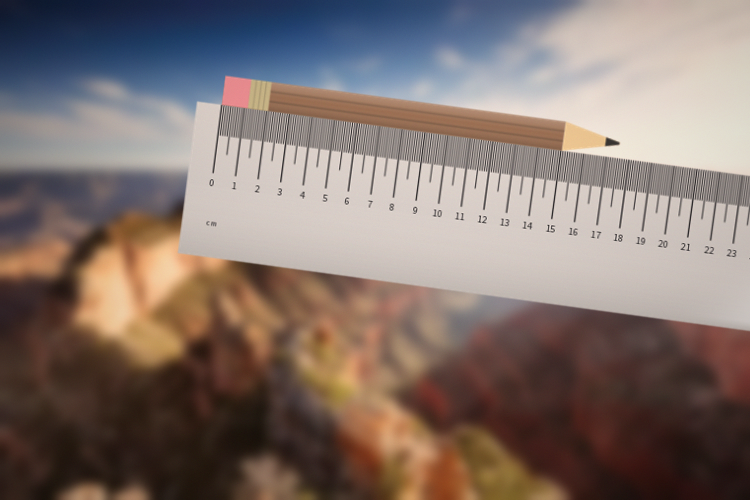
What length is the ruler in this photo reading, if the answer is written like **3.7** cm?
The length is **17.5** cm
